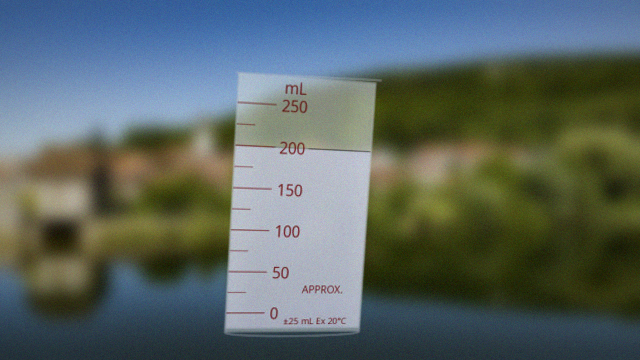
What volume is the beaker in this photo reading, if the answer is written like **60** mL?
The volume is **200** mL
